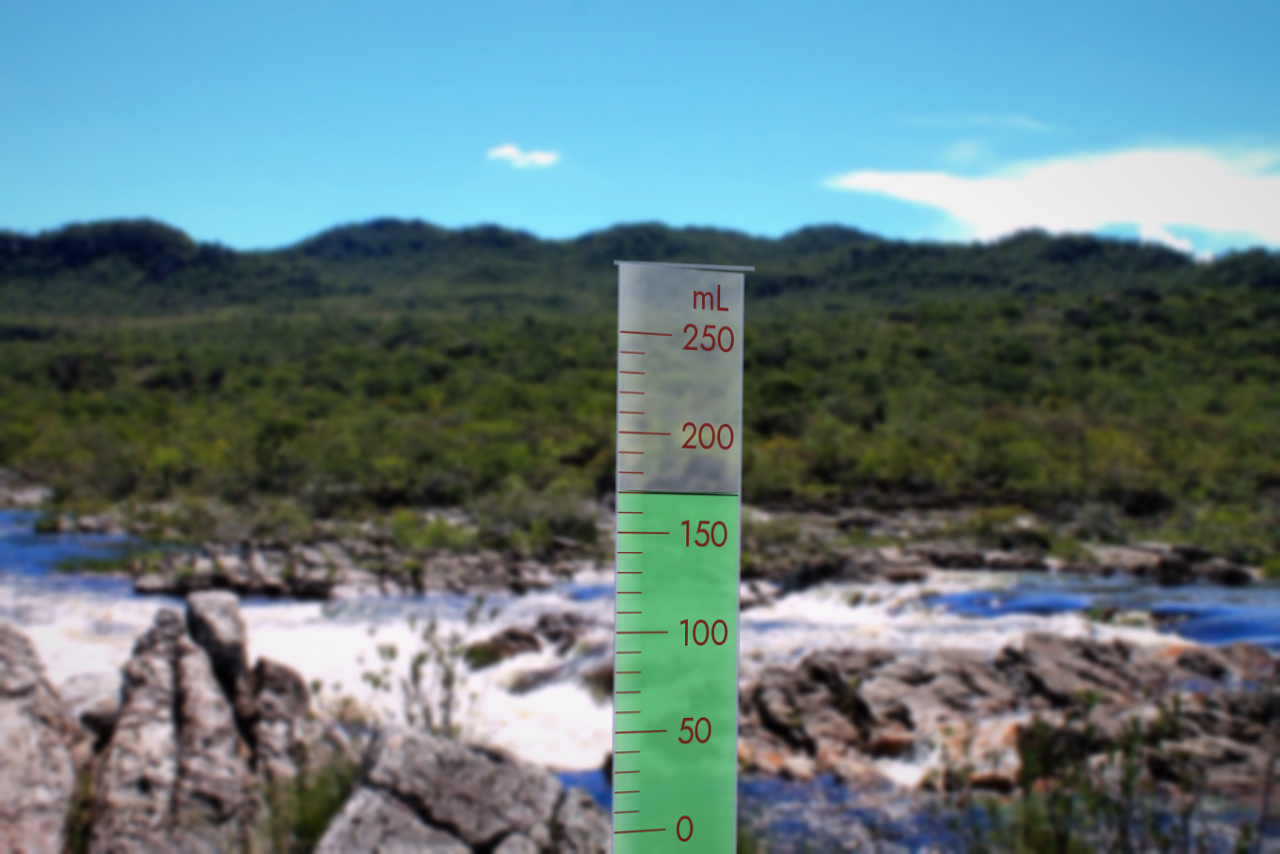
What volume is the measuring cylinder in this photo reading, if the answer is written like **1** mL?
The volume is **170** mL
